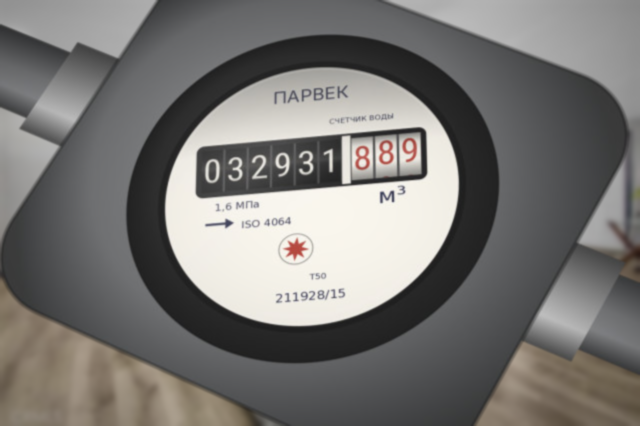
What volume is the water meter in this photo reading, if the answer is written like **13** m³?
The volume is **32931.889** m³
